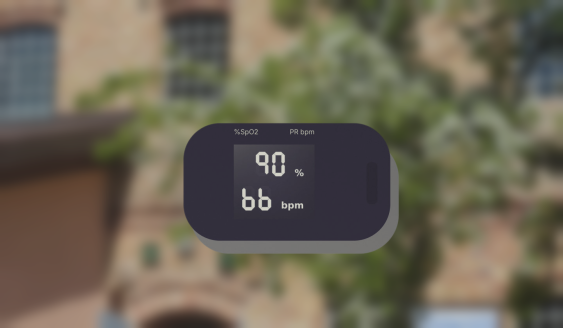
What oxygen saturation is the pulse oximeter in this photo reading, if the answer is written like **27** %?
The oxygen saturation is **90** %
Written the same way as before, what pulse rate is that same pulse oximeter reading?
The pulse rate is **66** bpm
